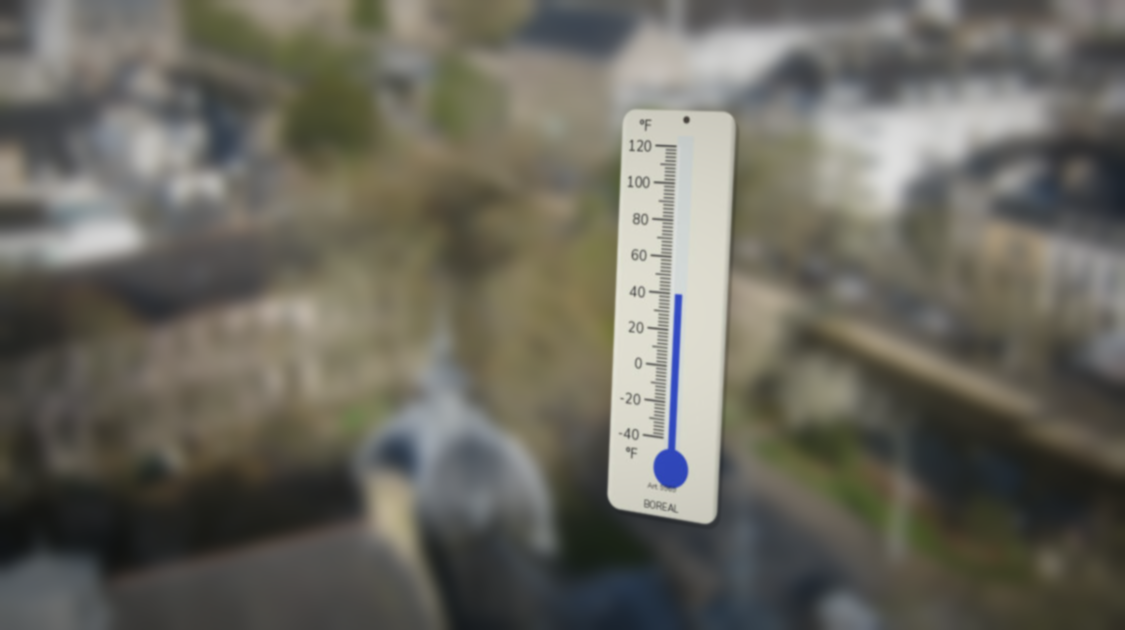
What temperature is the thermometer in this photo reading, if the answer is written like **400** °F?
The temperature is **40** °F
